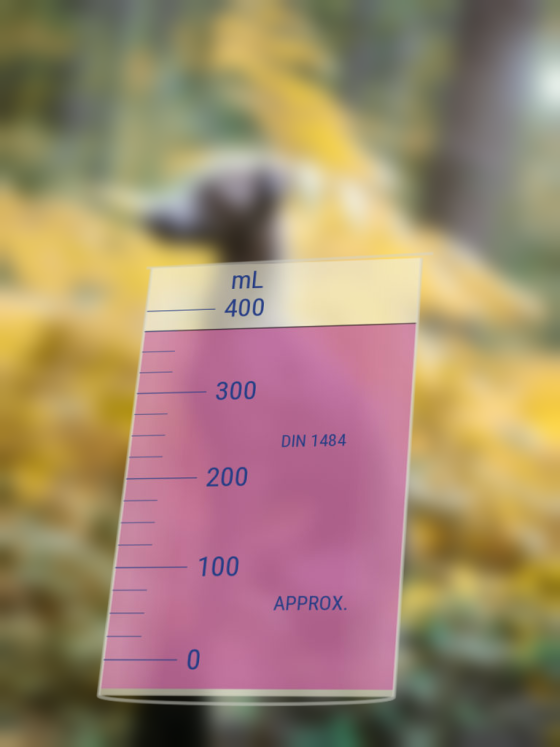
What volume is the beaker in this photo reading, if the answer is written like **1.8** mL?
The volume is **375** mL
